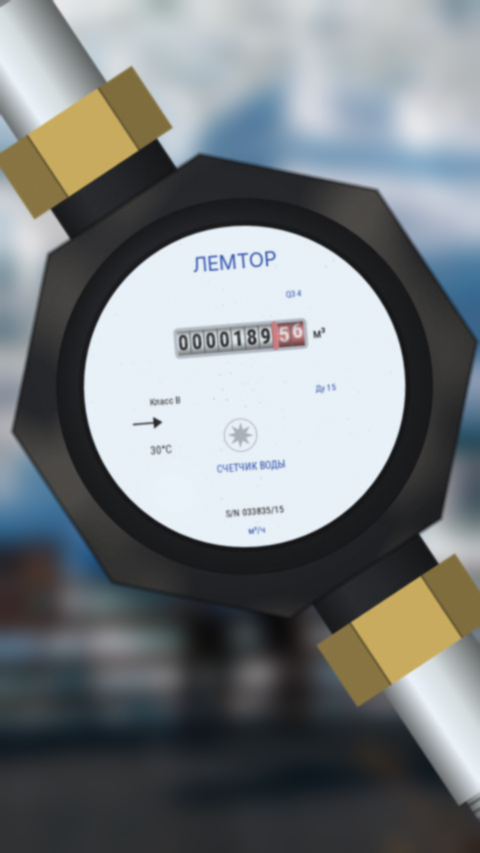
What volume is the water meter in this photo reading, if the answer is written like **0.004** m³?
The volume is **189.56** m³
